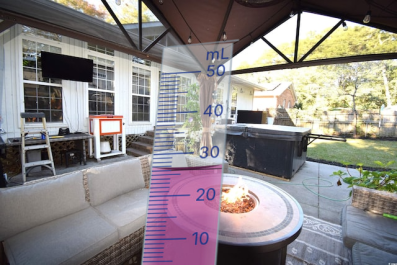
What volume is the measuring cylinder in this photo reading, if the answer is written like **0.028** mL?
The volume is **26** mL
